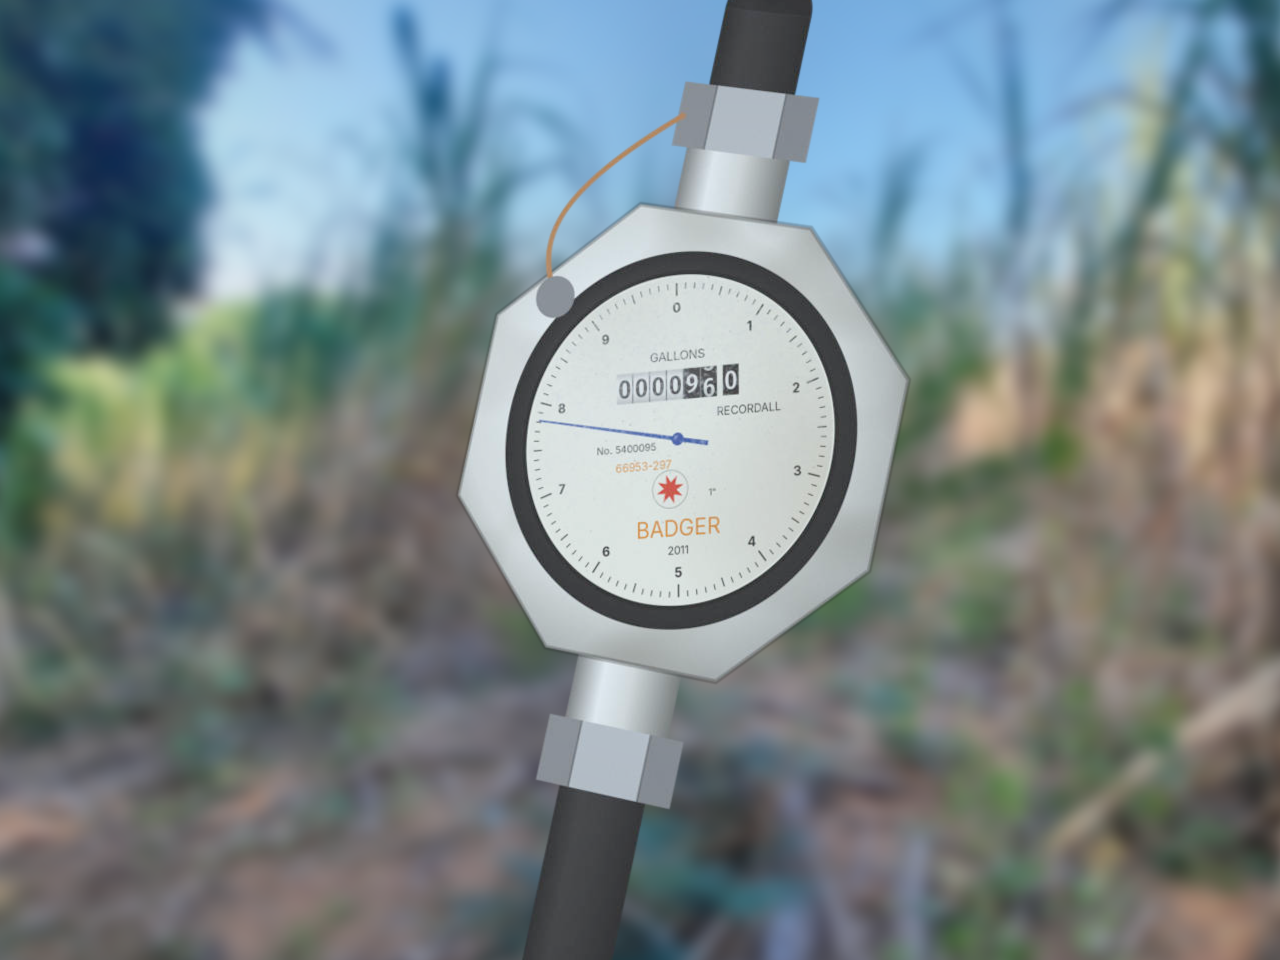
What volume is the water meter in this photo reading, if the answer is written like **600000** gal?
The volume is **957.8** gal
